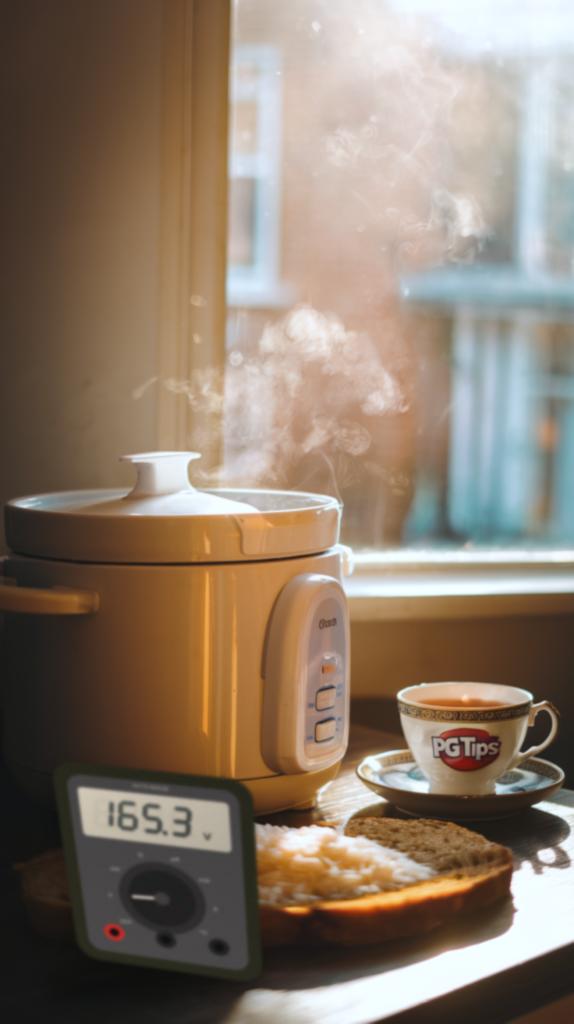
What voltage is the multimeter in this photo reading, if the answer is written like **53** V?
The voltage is **165.3** V
